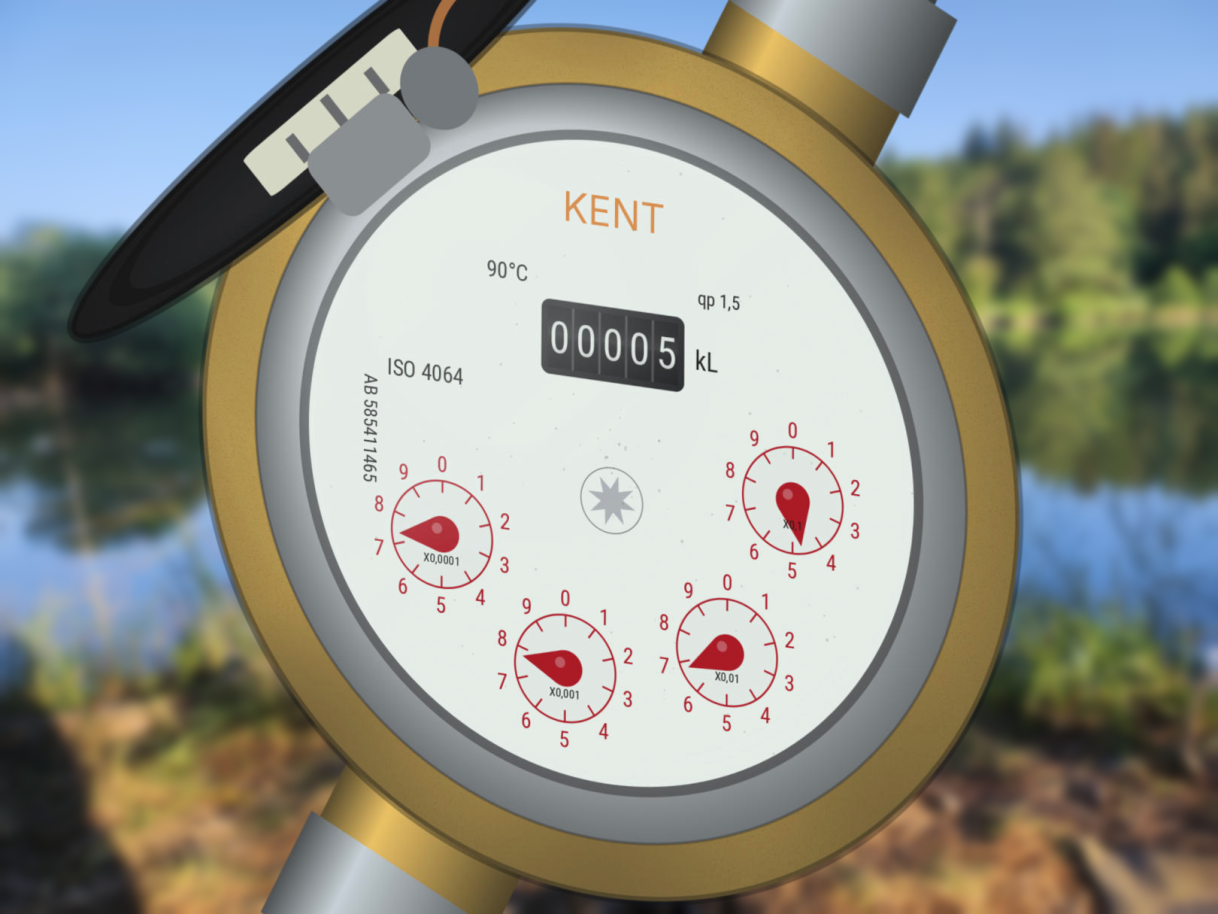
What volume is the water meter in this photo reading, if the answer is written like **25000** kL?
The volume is **5.4677** kL
